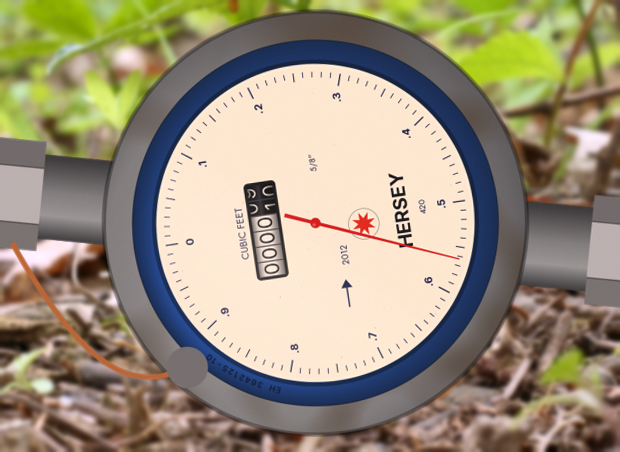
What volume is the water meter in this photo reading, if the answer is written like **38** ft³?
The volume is **9.56** ft³
